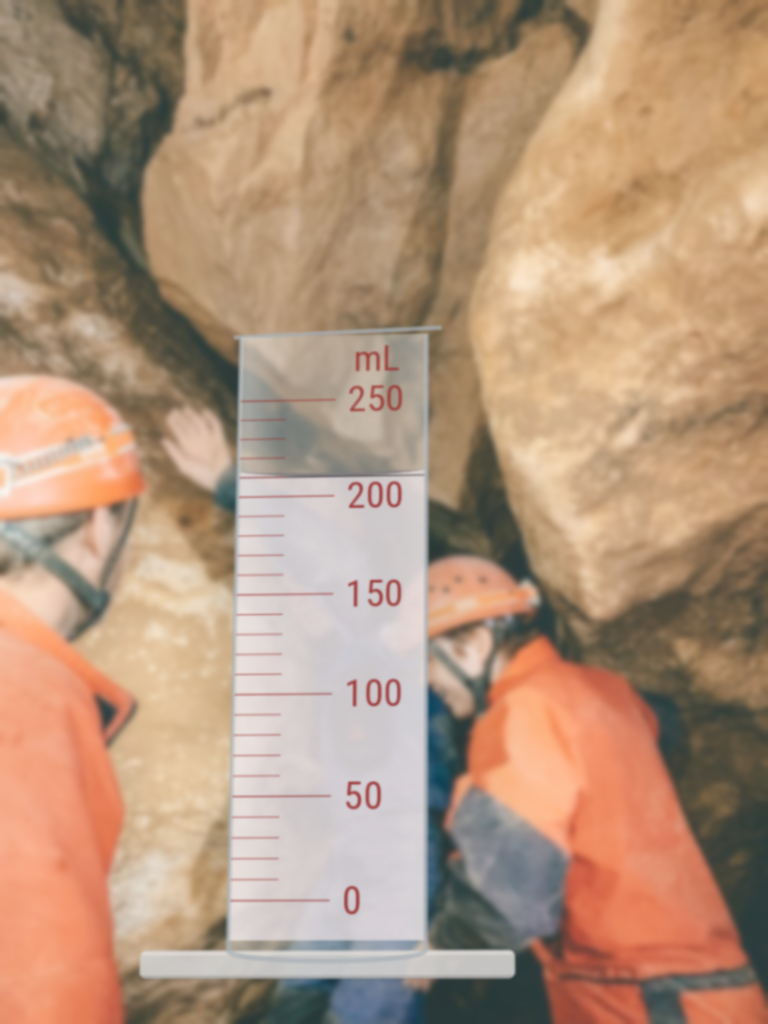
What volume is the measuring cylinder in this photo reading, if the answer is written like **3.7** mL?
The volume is **210** mL
